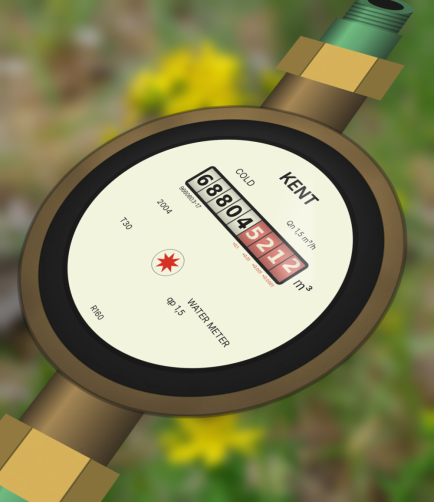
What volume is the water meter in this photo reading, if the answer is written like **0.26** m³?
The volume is **68804.5212** m³
